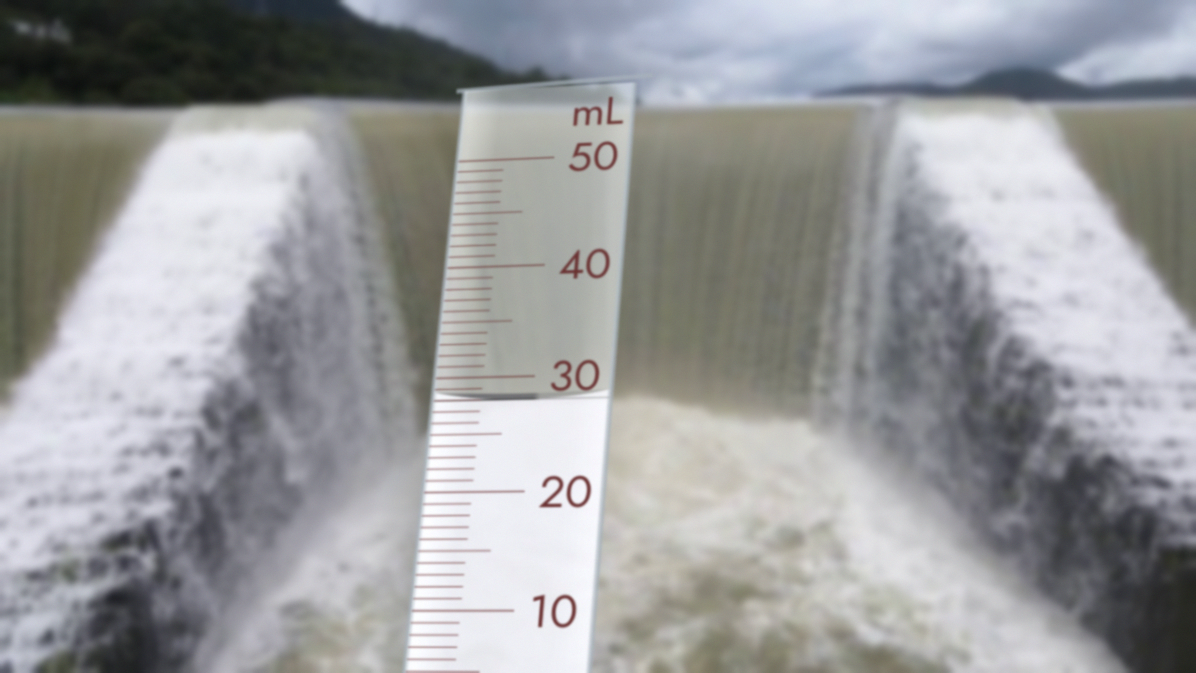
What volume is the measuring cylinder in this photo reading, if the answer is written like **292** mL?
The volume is **28** mL
